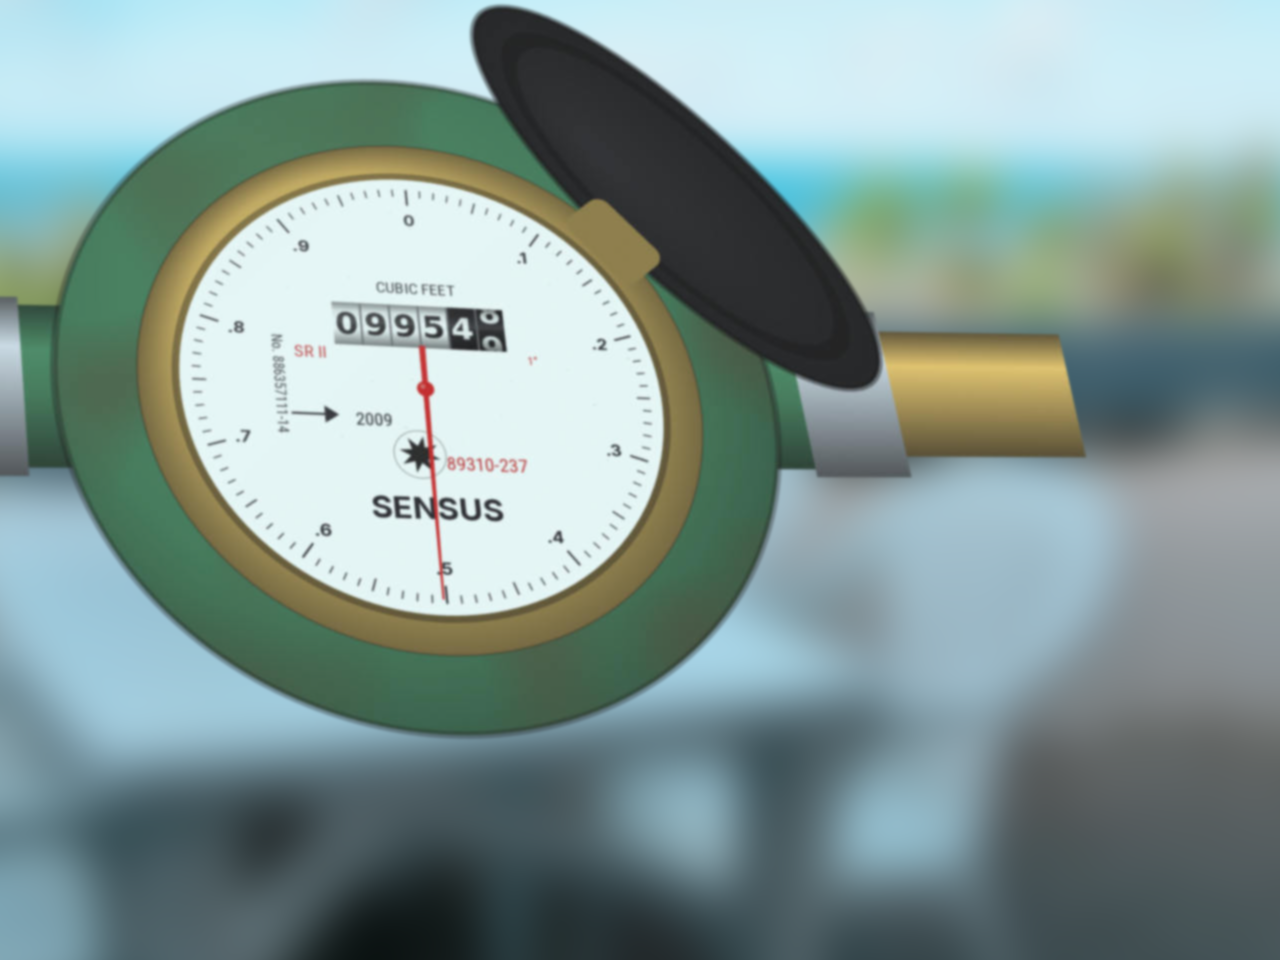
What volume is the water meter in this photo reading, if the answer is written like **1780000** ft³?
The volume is **99548.50** ft³
